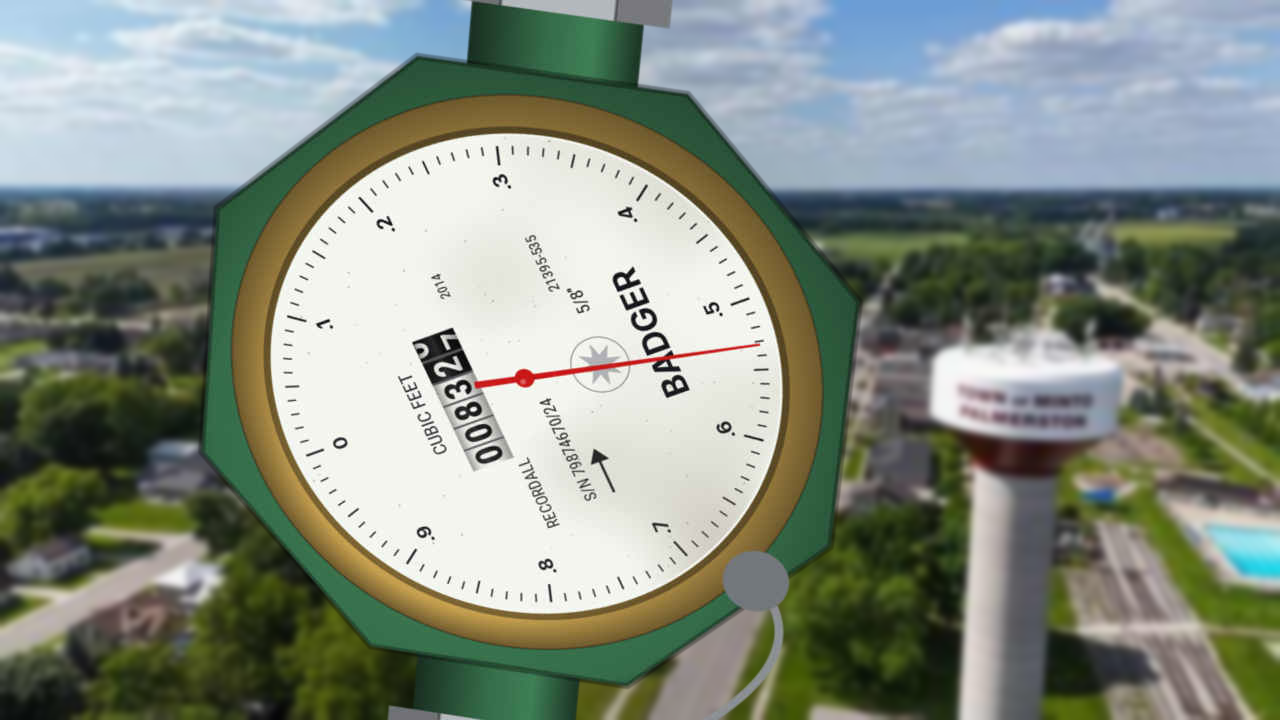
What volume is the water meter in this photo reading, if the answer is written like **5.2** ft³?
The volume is **8326.53** ft³
